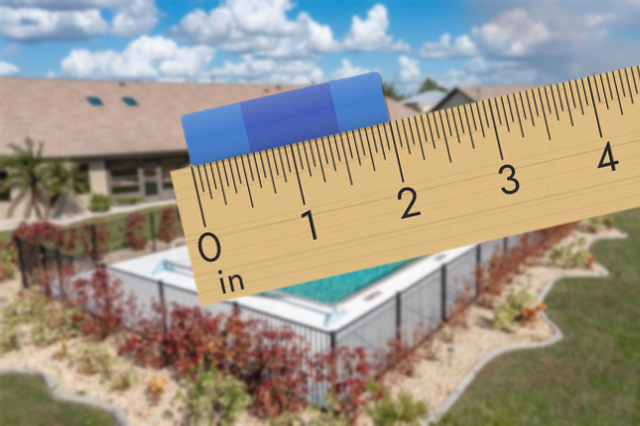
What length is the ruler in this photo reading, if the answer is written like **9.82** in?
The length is **2** in
